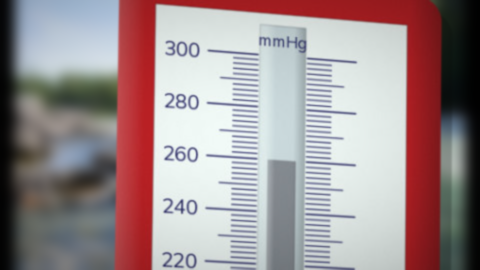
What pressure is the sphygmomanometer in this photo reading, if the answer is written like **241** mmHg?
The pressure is **260** mmHg
